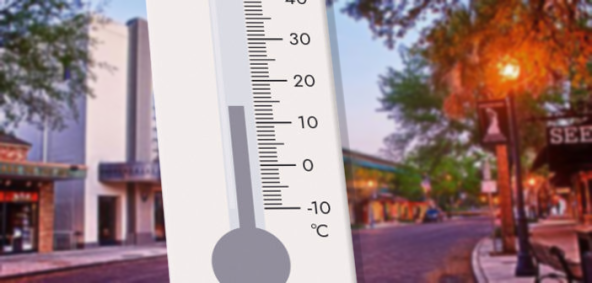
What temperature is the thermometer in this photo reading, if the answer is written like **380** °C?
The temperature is **14** °C
